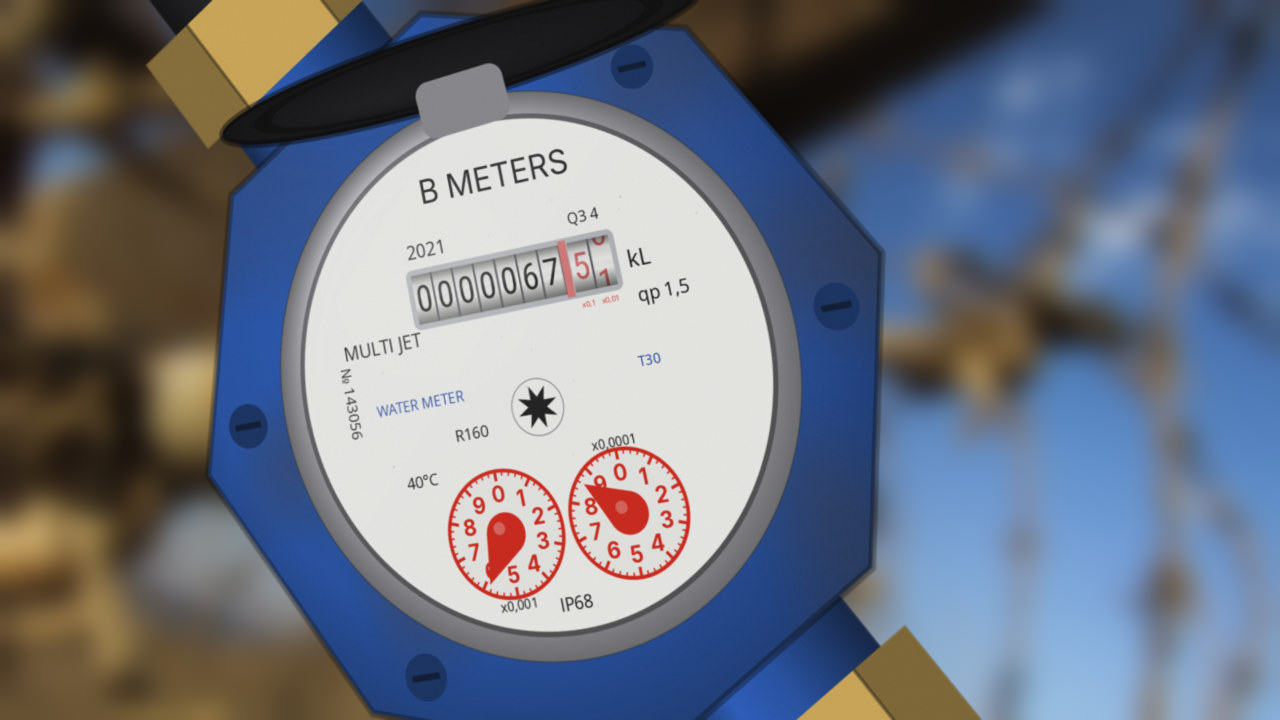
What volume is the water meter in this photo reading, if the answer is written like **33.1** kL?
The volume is **67.5058** kL
